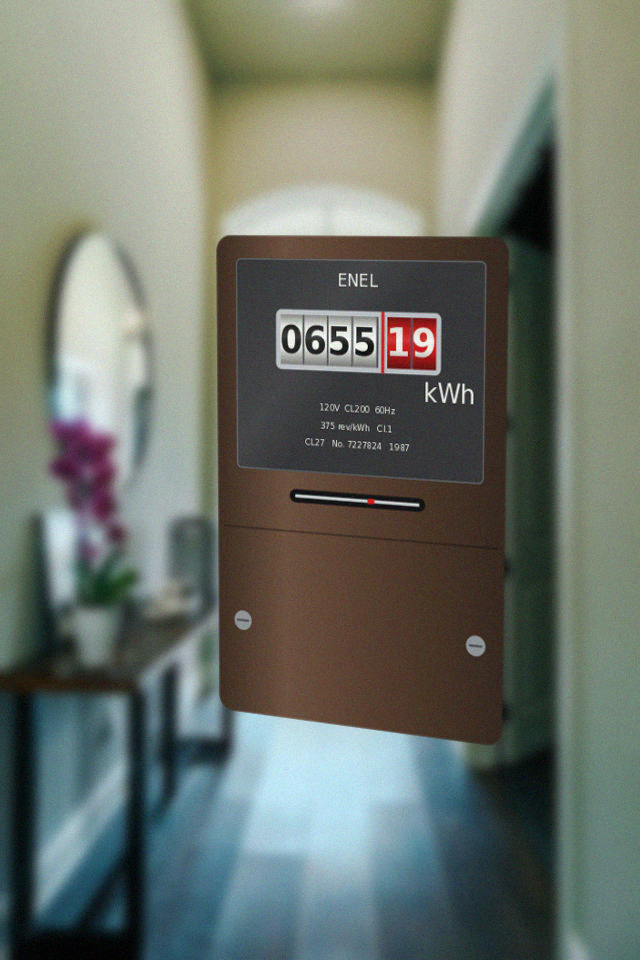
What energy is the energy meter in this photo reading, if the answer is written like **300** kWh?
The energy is **655.19** kWh
